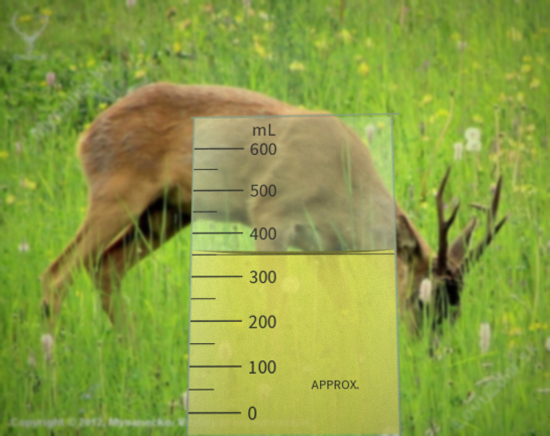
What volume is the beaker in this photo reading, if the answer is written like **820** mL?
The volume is **350** mL
